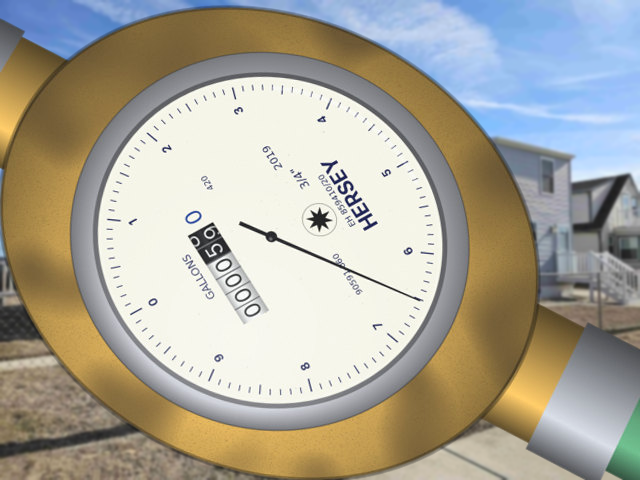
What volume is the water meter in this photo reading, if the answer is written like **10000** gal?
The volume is **586.5** gal
